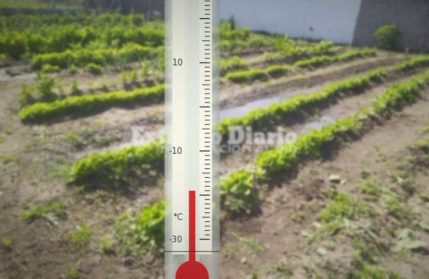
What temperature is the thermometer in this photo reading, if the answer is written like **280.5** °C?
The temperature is **-19** °C
